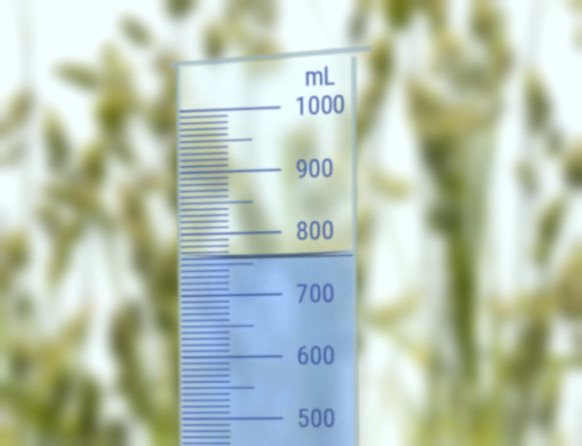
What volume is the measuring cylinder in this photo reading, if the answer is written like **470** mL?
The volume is **760** mL
